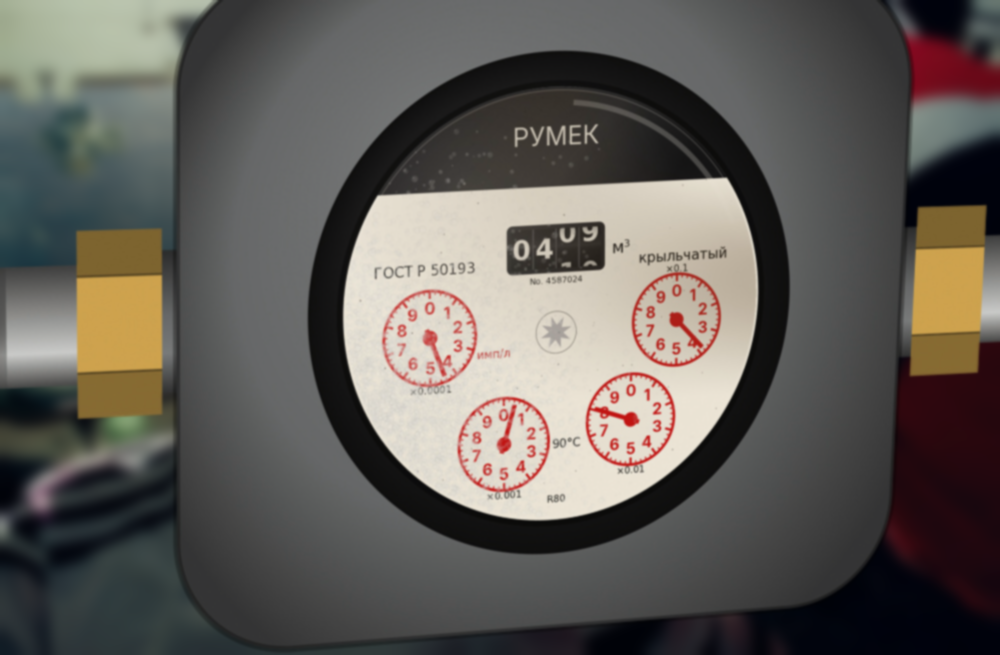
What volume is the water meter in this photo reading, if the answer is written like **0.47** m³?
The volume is **409.3804** m³
